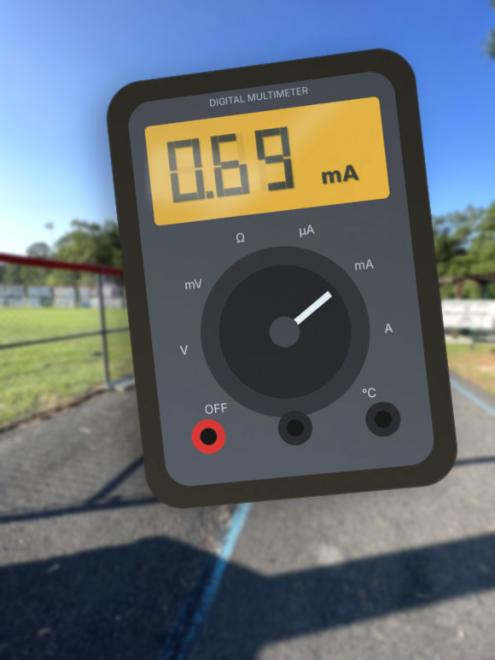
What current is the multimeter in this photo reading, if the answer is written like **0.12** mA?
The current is **0.69** mA
